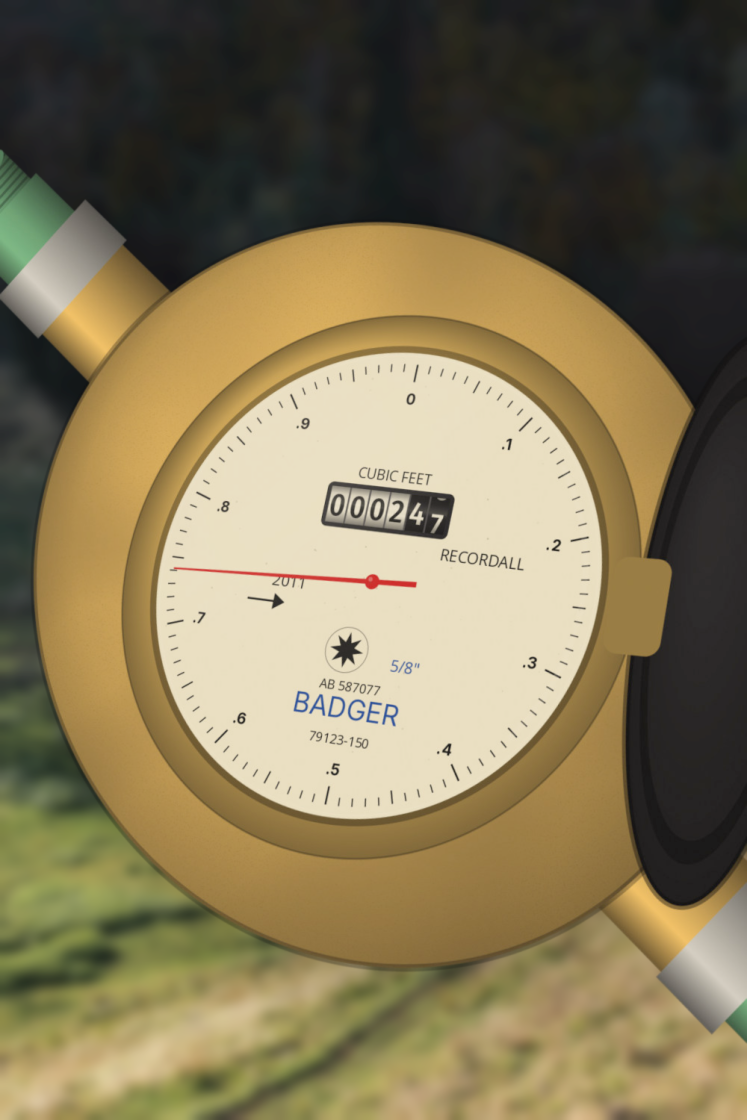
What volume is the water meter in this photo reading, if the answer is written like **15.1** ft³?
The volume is **246.74** ft³
